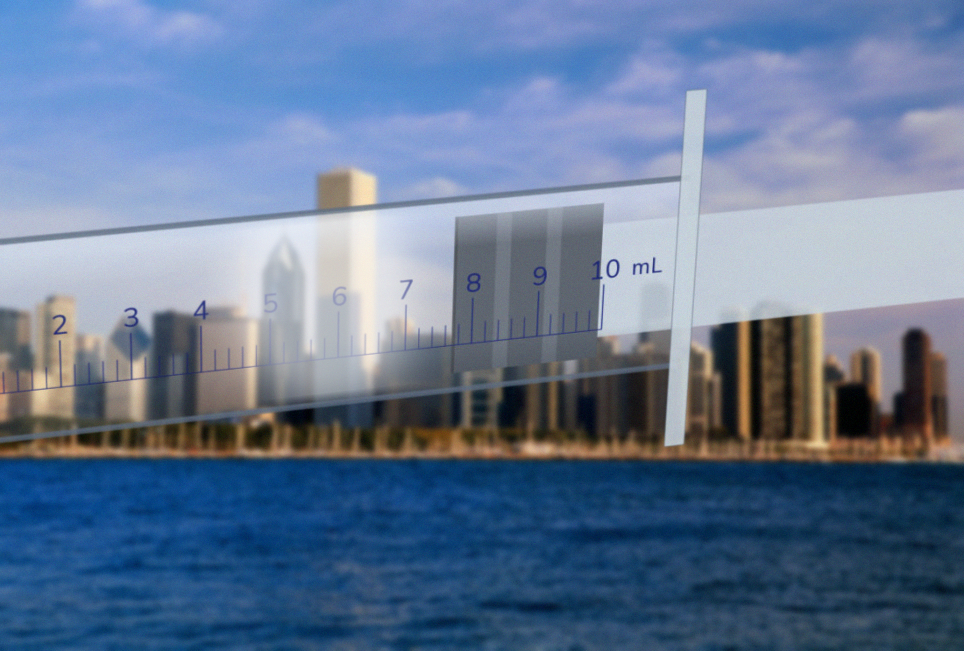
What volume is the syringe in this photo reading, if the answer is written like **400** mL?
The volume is **7.7** mL
